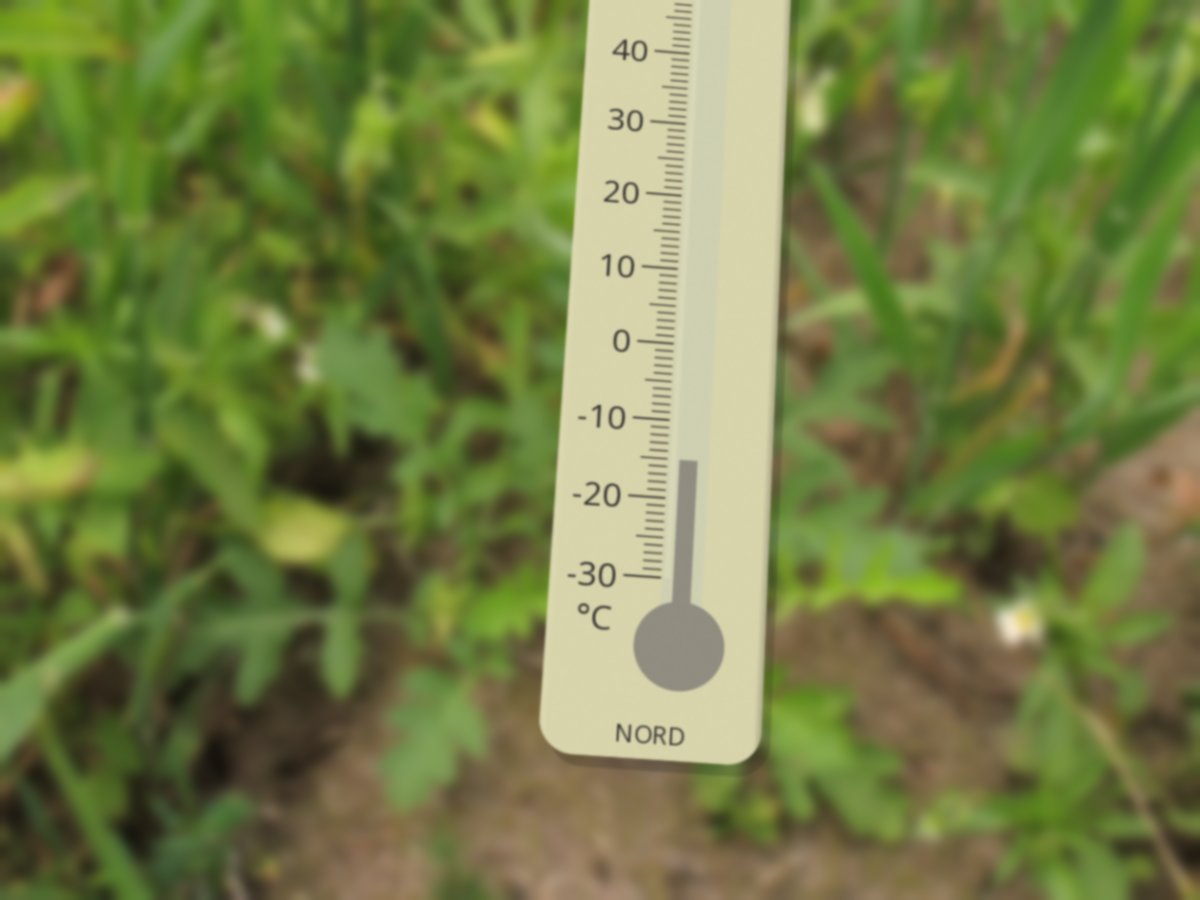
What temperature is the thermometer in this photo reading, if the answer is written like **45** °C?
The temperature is **-15** °C
